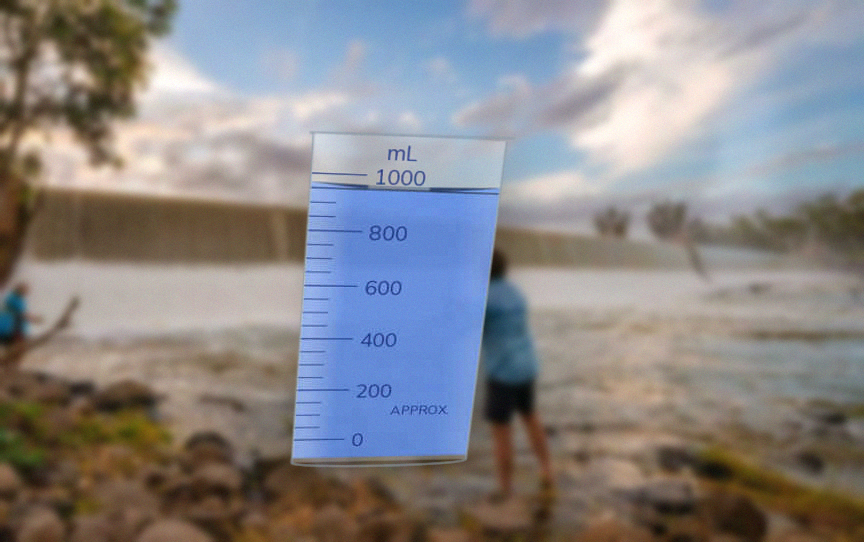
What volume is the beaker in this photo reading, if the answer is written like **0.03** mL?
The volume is **950** mL
